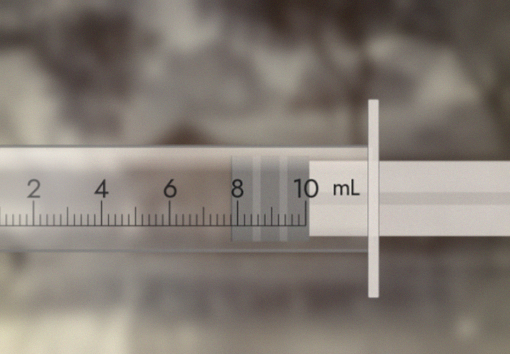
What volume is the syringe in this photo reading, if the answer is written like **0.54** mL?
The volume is **7.8** mL
